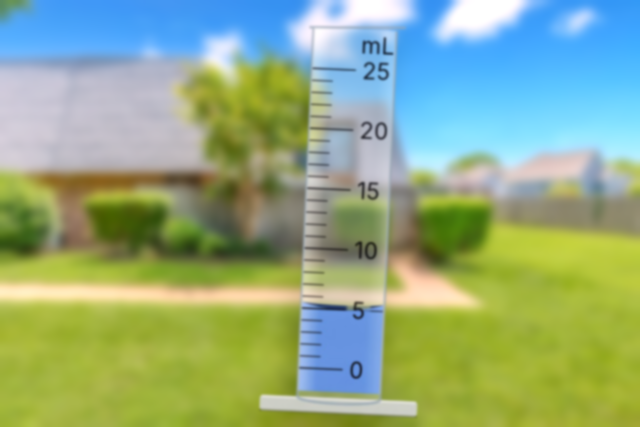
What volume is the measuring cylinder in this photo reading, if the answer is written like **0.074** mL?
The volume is **5** mL
